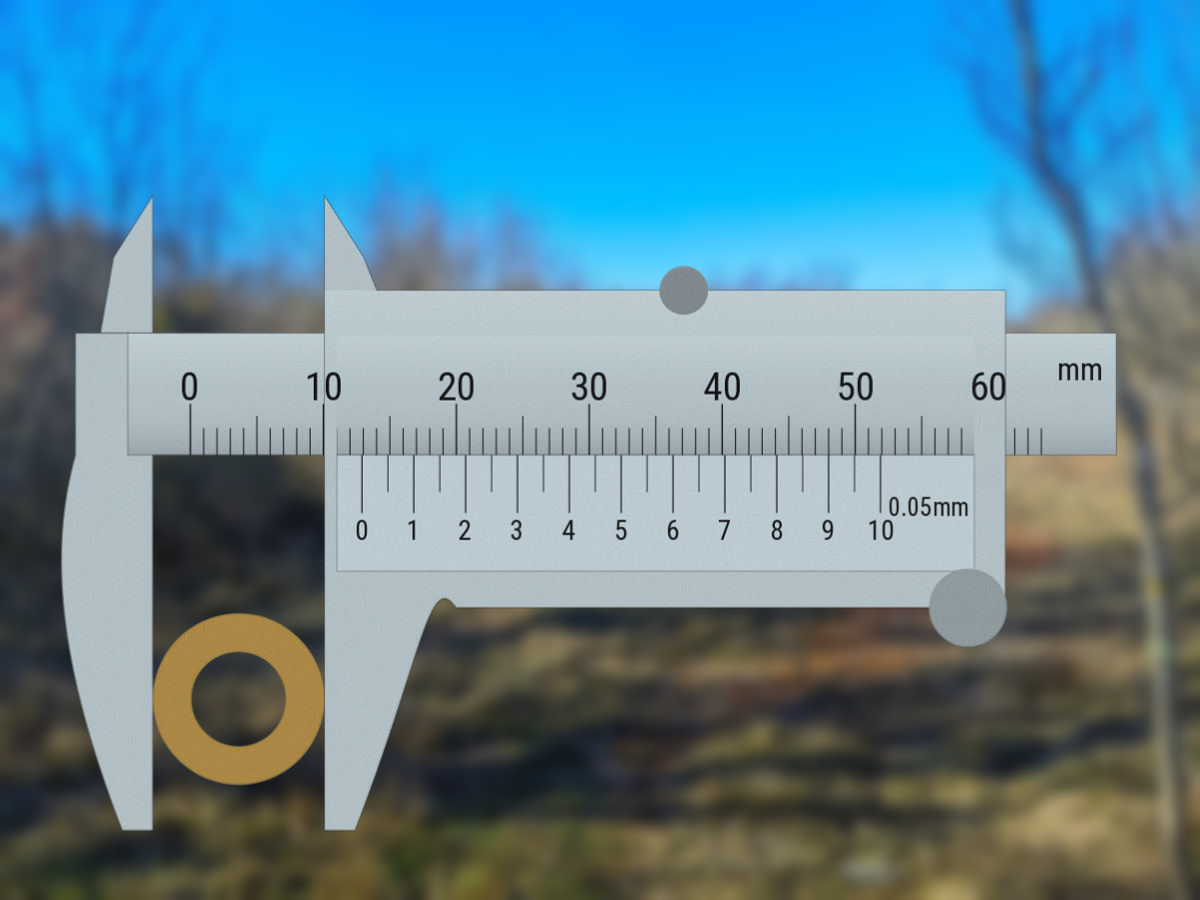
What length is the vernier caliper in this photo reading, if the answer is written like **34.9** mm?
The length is **12.9** mm
